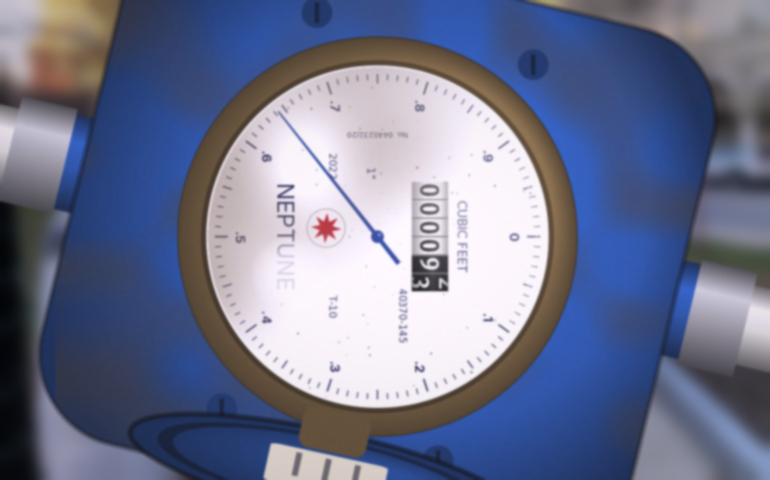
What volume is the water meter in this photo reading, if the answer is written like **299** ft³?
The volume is **92.64** ft³
